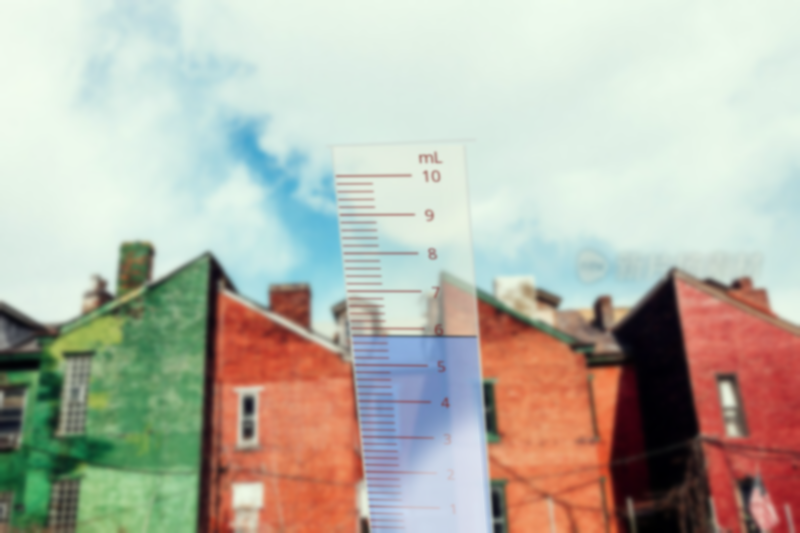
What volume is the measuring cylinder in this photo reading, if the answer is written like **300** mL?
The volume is **5.8** mL
